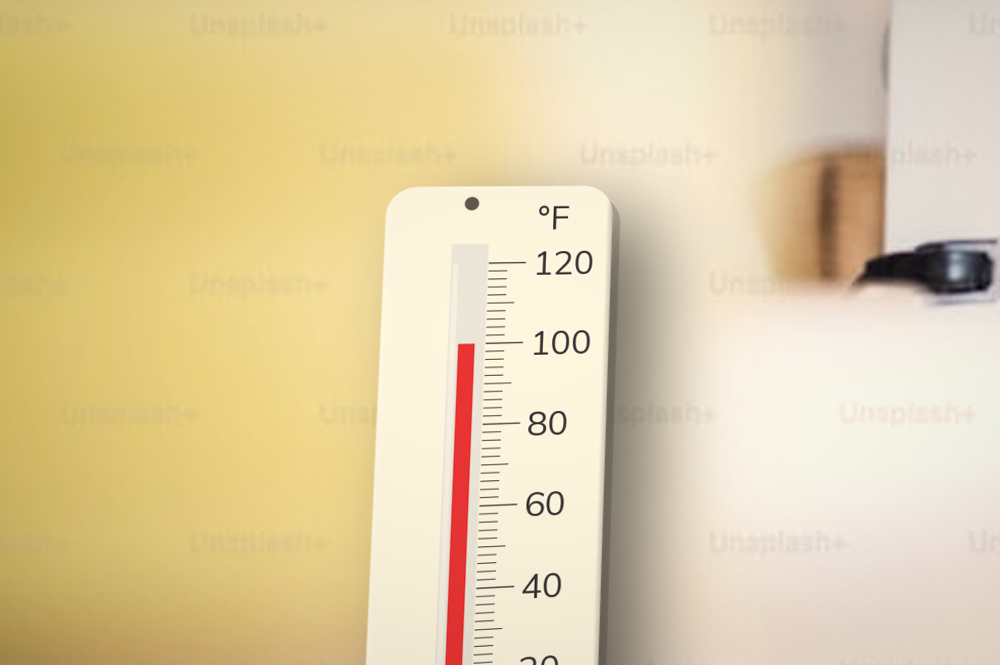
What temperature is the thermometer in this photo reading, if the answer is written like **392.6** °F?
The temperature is **100** °F
